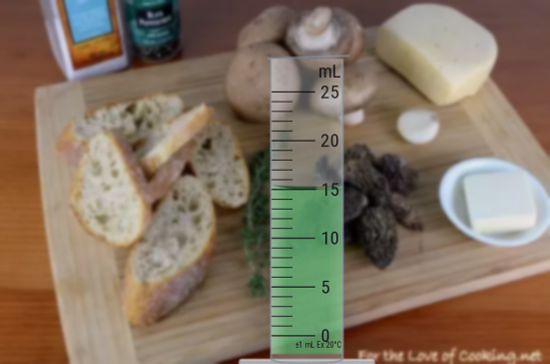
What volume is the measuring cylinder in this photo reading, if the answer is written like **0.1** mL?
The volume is **15** mL
